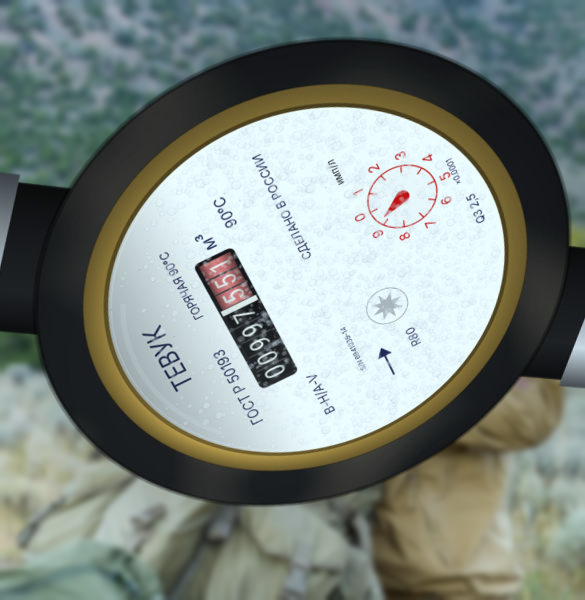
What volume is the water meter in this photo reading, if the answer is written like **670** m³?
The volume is **997.5509** m³
